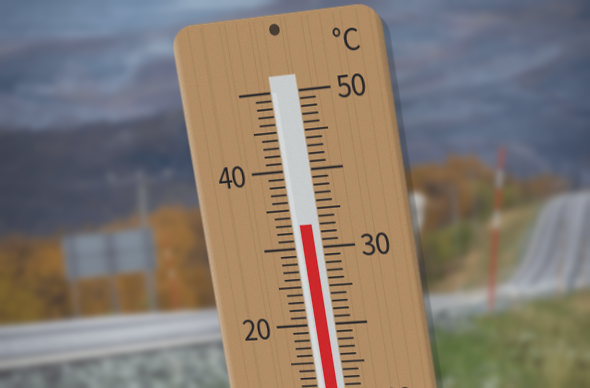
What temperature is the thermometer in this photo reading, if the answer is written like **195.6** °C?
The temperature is **33** °C
